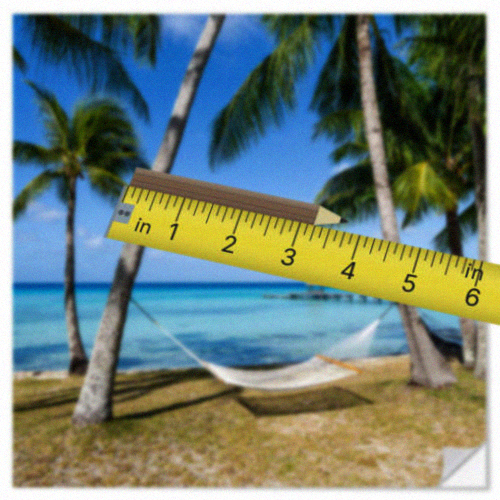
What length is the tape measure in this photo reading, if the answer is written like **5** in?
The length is **3.75** in
